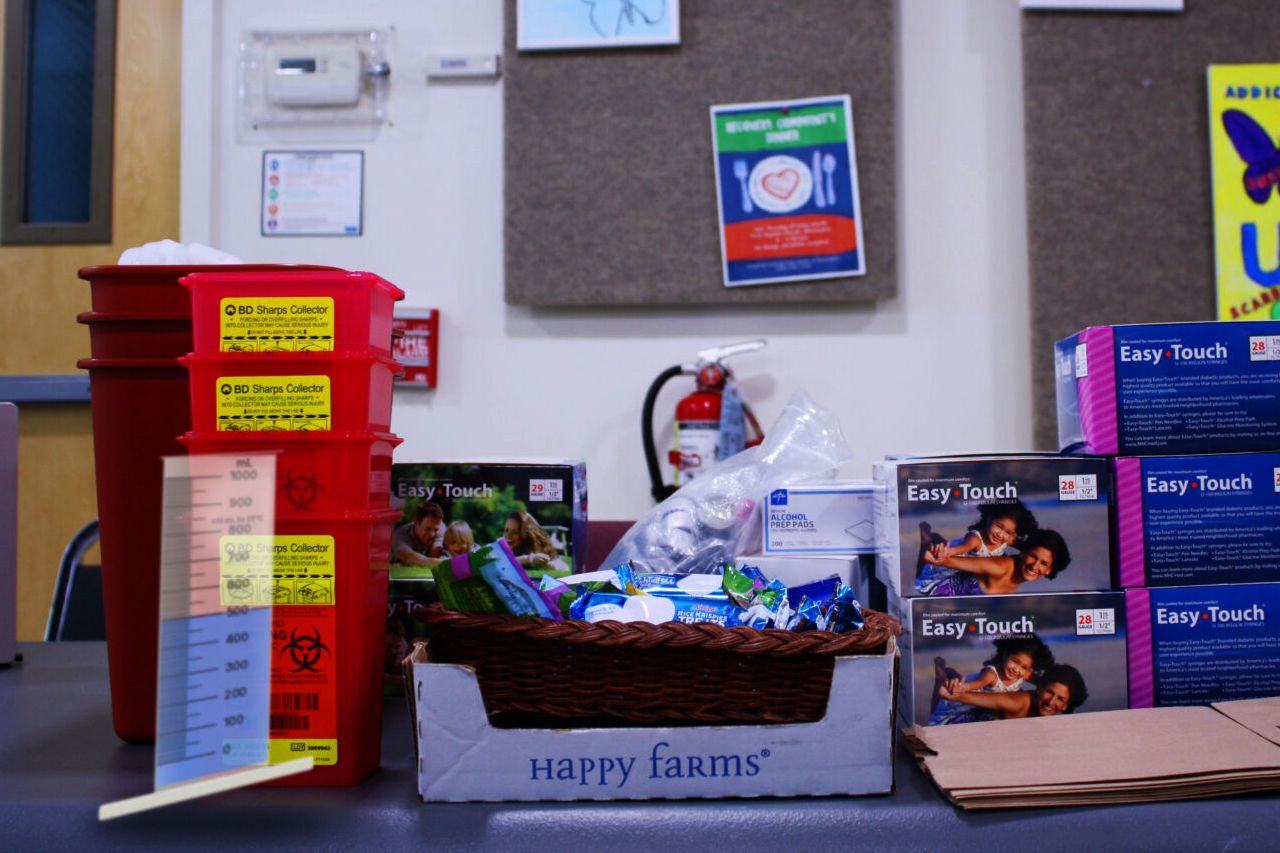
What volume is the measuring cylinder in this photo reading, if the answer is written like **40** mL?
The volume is **500** mL
